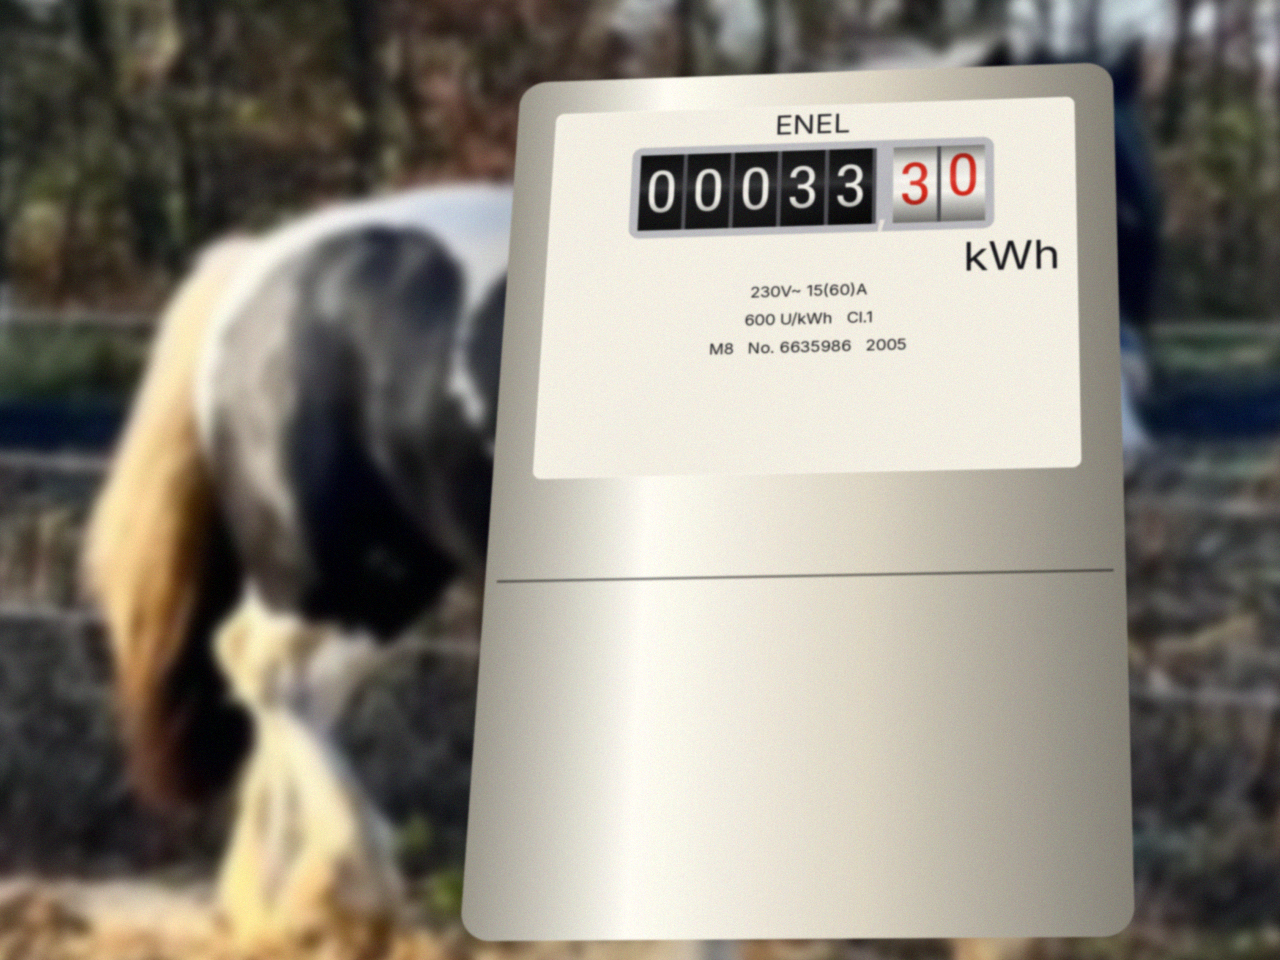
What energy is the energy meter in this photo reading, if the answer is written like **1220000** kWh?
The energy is **33.30** kWh
